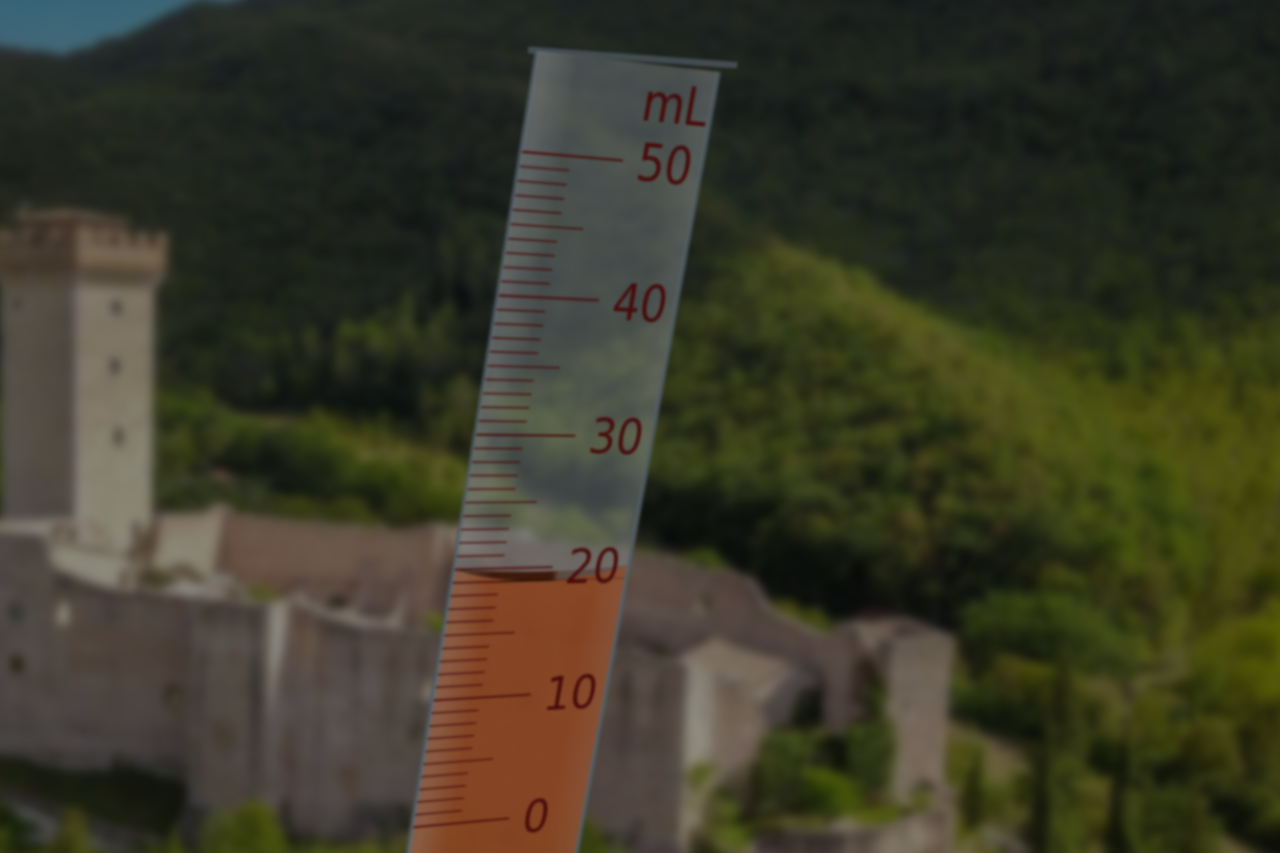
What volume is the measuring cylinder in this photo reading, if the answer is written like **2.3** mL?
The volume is **19** mL
